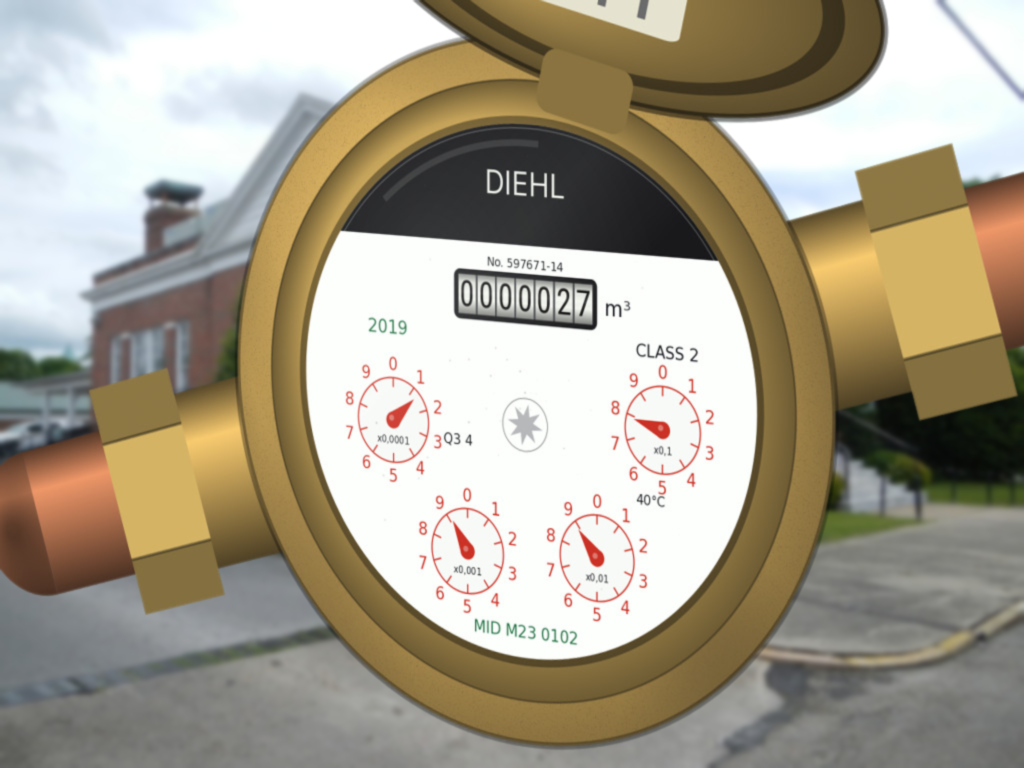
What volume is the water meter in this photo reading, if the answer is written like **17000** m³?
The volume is **27.7891** m³
